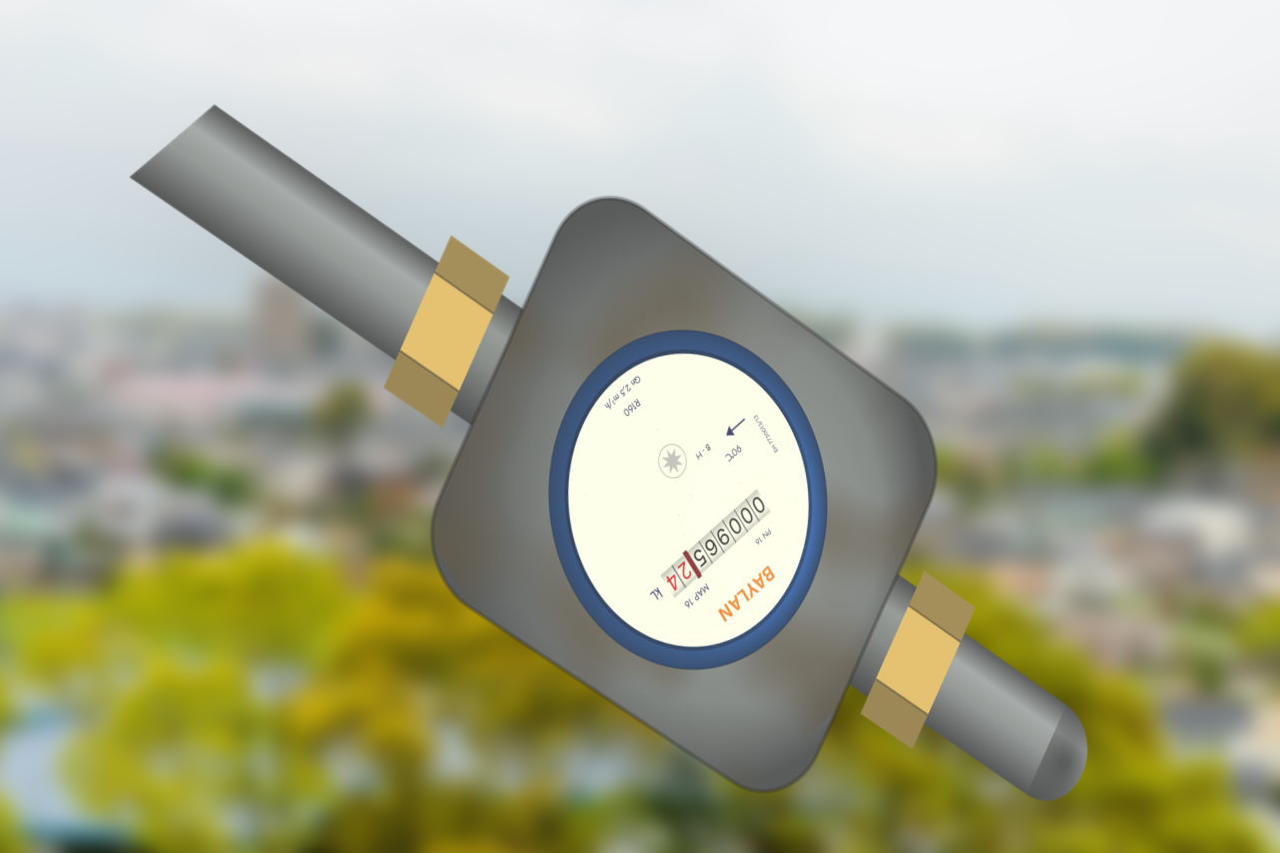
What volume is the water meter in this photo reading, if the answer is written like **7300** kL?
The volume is **965.24** kL
